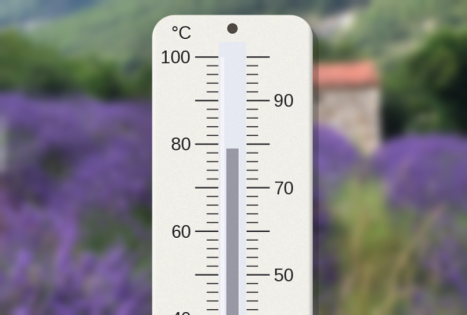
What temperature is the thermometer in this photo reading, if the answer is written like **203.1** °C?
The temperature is **79** °C
